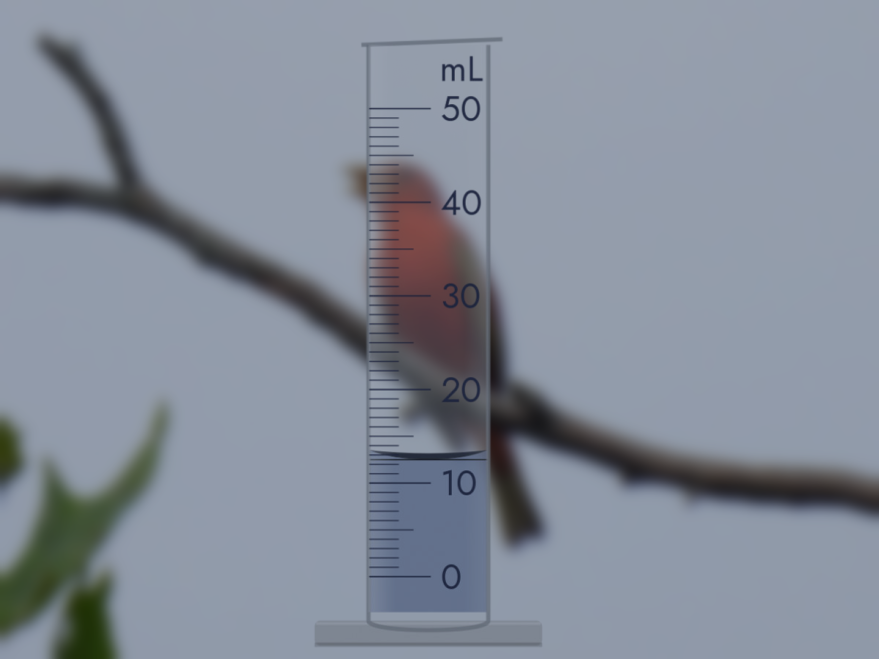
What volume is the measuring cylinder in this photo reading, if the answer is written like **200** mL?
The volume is **12.5** mL
